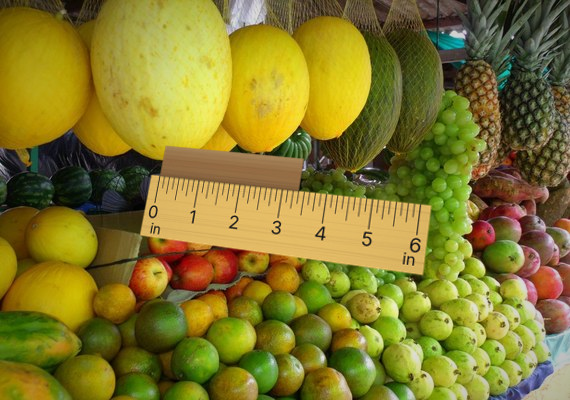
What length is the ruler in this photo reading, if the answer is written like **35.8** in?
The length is **3.375** in
